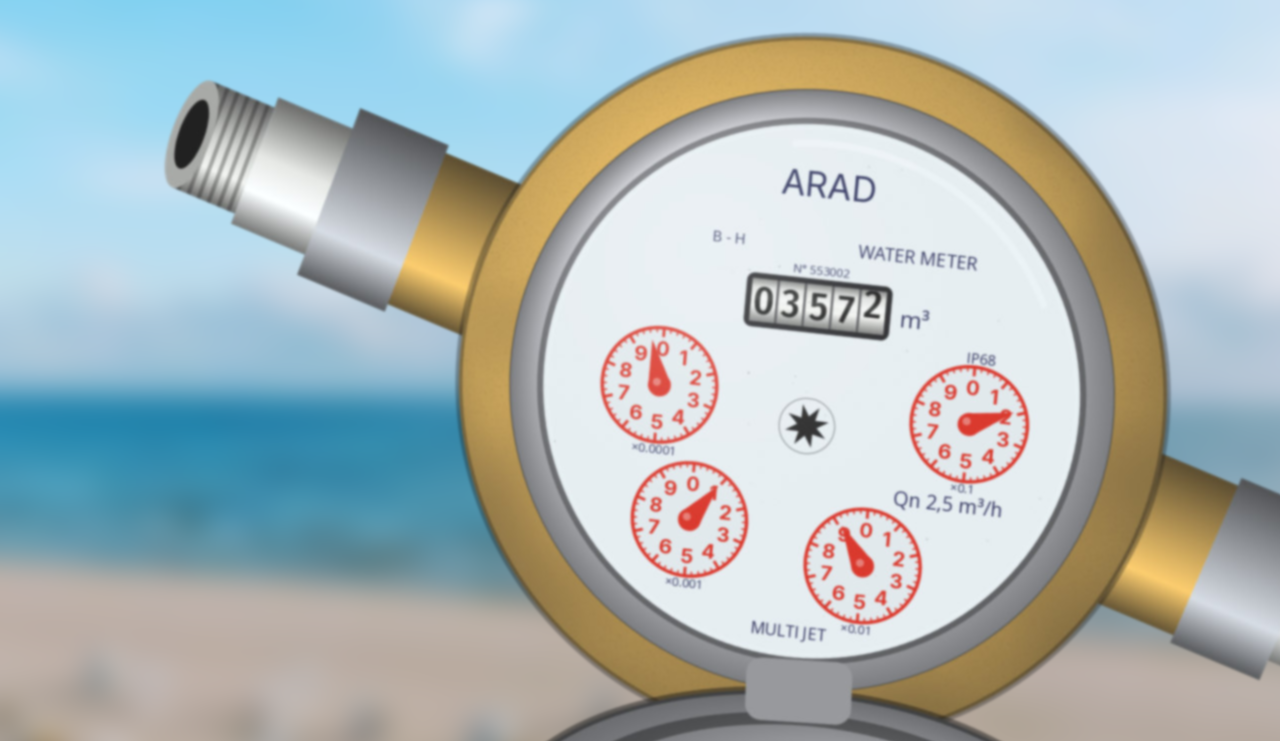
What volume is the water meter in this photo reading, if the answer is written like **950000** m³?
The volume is **3572.1909** m³
